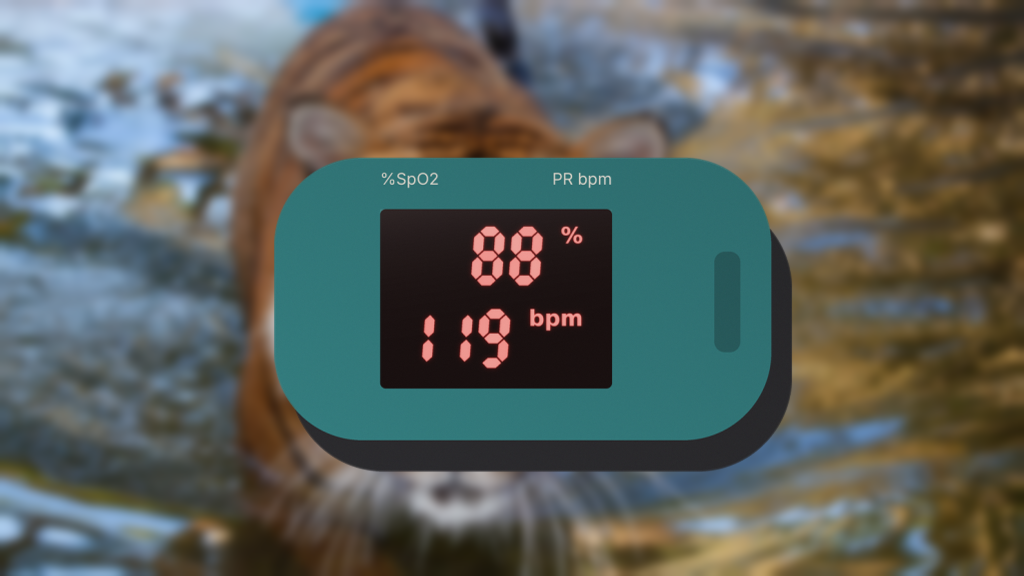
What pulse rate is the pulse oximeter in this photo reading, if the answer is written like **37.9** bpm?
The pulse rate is **119** bpm
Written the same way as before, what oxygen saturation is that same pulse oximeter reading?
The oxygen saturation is **88** %
